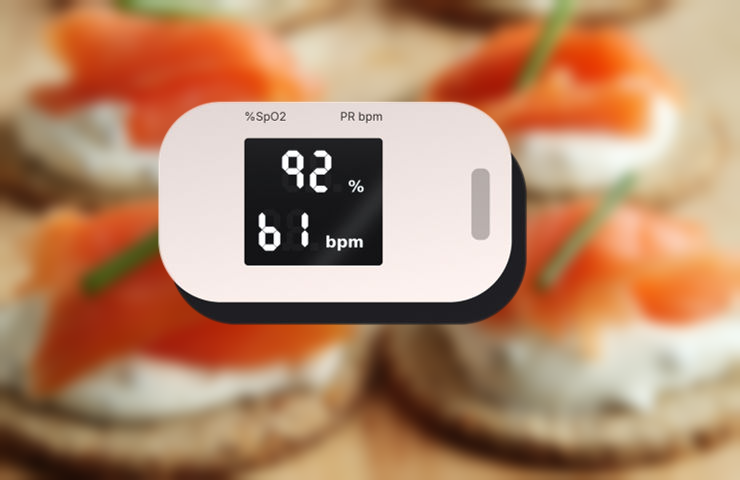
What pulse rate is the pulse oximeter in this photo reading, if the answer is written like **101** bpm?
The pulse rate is **61** bpm
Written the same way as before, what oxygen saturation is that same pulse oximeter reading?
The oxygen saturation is **92** %
